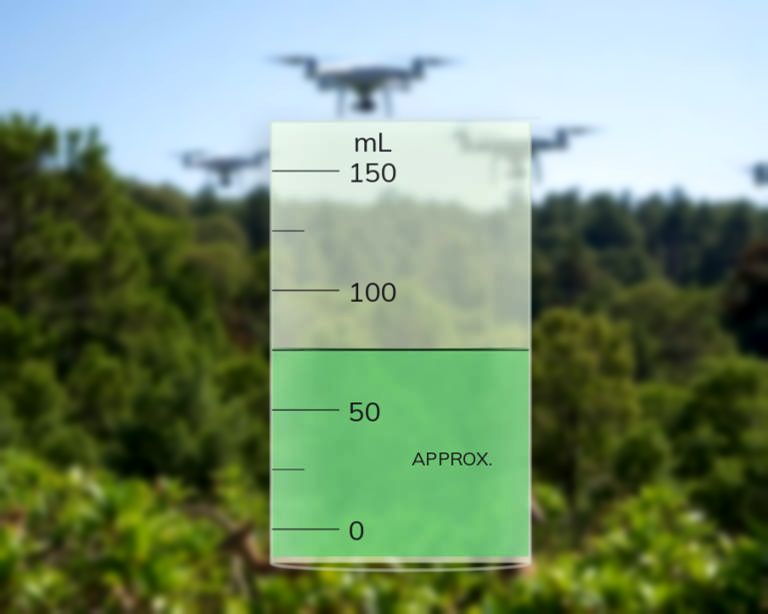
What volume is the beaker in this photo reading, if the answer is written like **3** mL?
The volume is **75** mL
